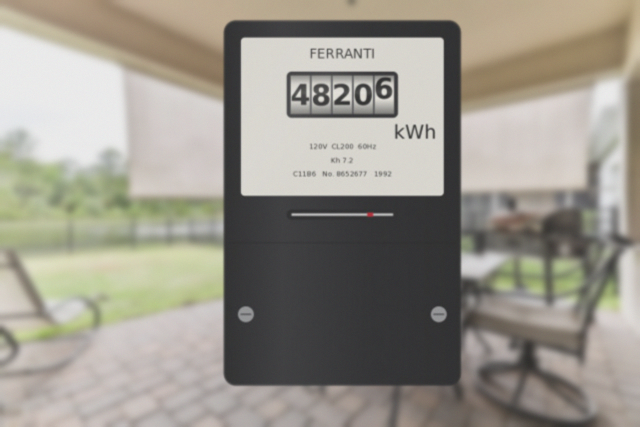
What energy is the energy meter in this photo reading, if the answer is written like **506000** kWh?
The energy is **48206** kWh
